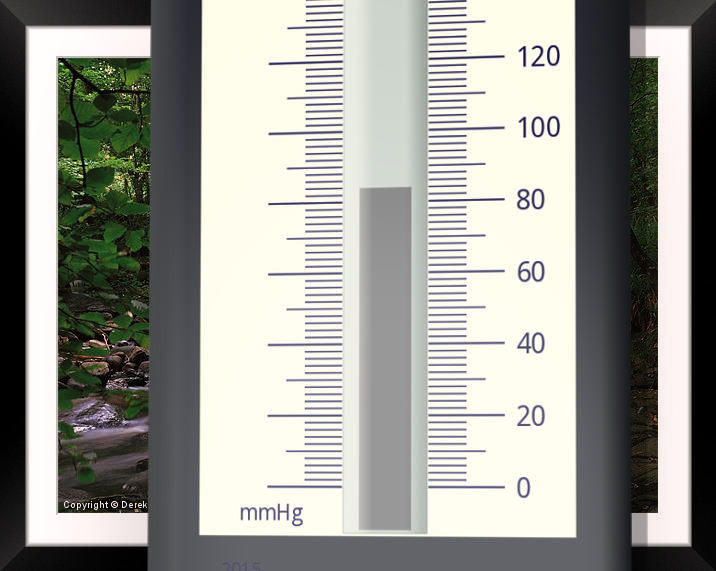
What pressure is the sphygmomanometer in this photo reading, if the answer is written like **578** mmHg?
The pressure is **84** mmHg
